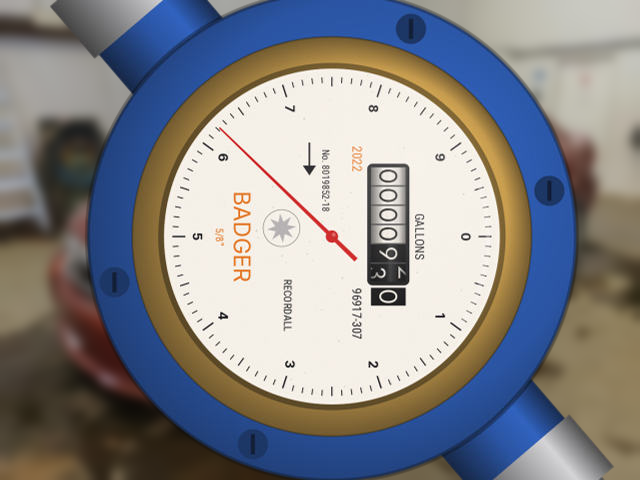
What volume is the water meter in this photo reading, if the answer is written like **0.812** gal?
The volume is **926.2** gal
